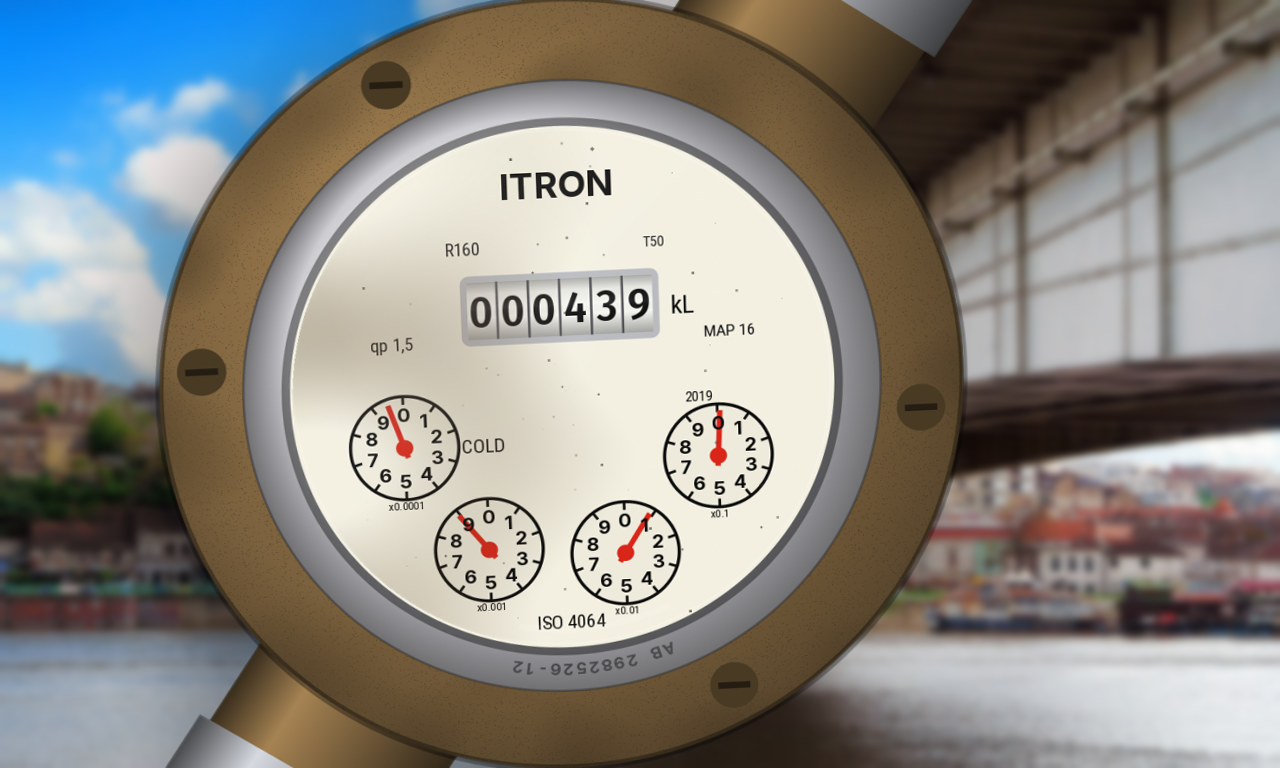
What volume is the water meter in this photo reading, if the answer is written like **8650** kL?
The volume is **439.0089** kL
